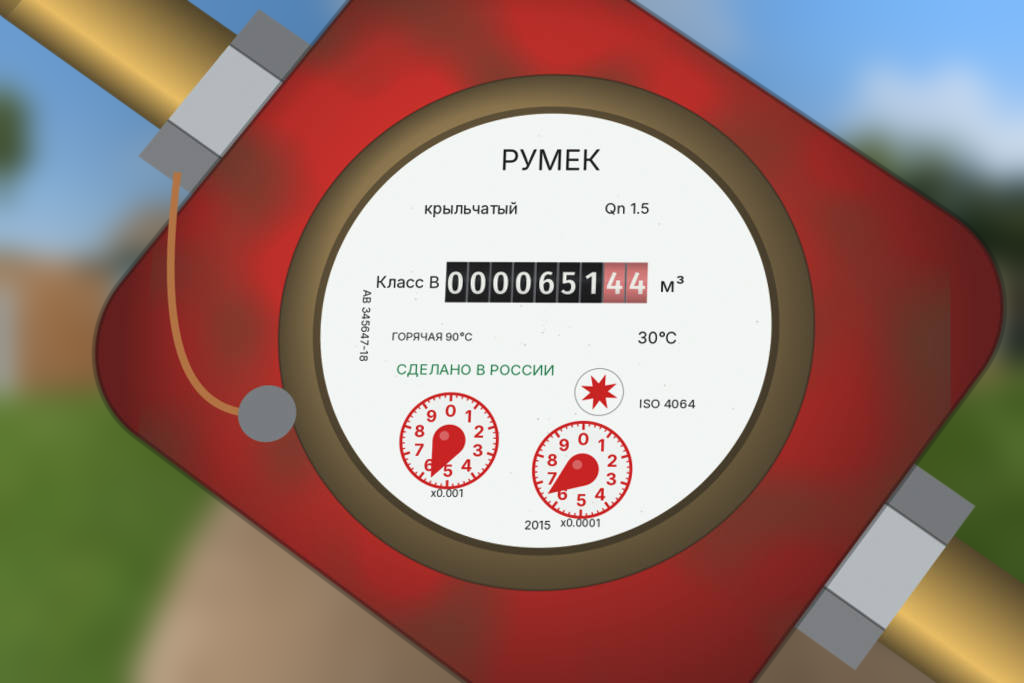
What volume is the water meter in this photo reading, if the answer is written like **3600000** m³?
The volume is **651.4456** m³
